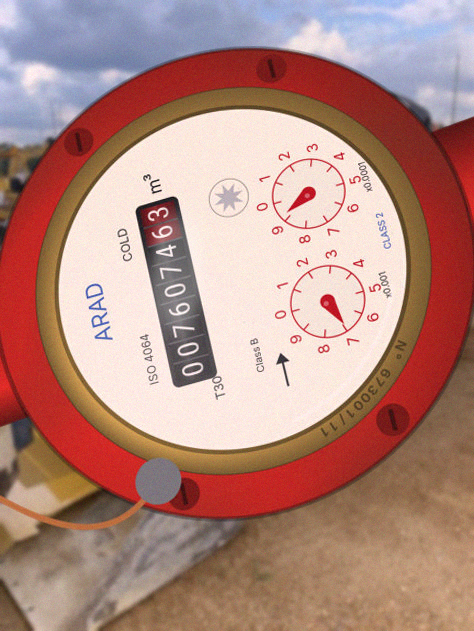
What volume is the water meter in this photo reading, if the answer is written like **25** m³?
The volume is **76074.6369** m³
